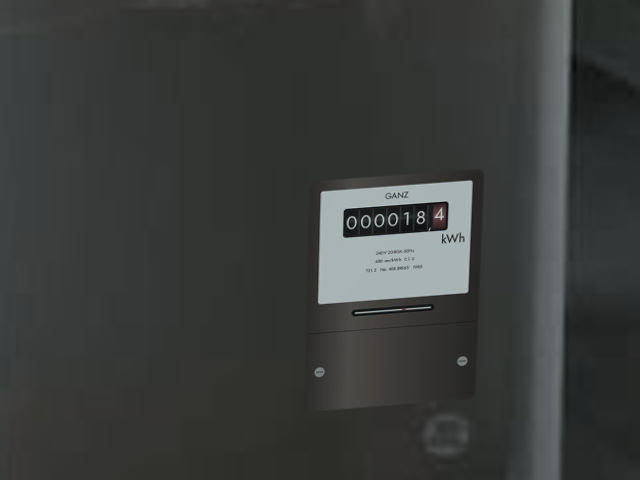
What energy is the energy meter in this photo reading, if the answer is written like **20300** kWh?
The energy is **18.4** kWh
